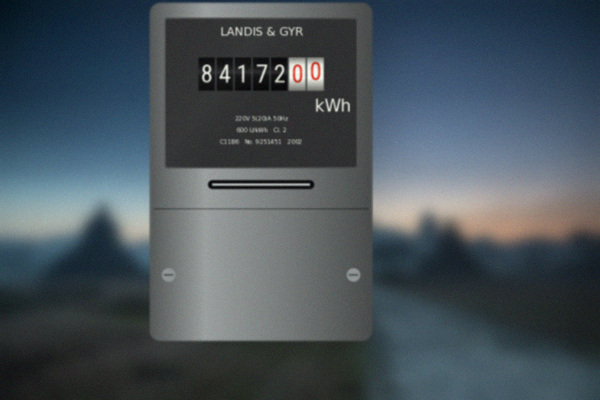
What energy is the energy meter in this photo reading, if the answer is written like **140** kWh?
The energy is **84172.00** kWh
